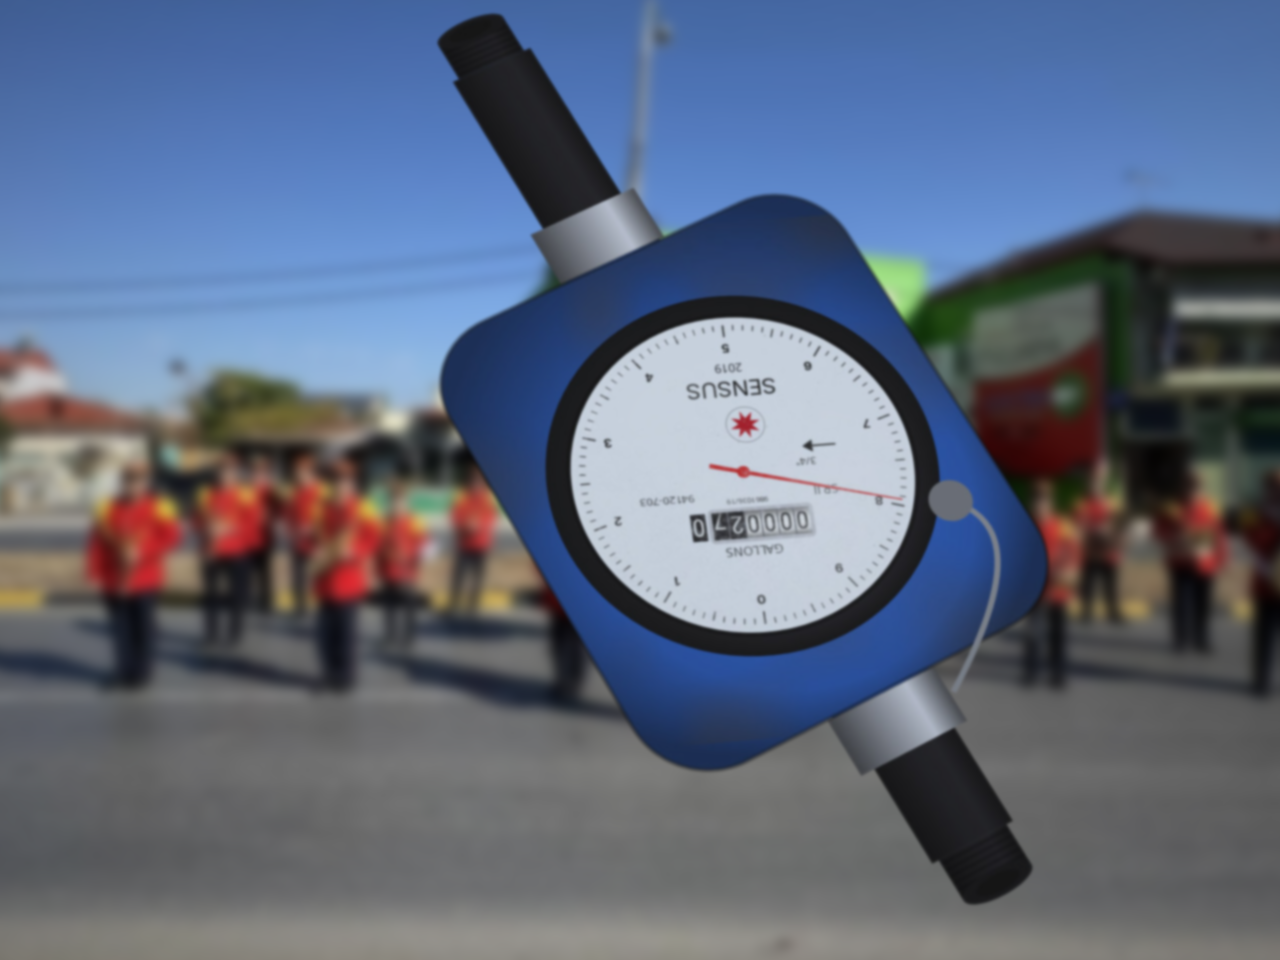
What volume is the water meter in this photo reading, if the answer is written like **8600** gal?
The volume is **267.9** gal
